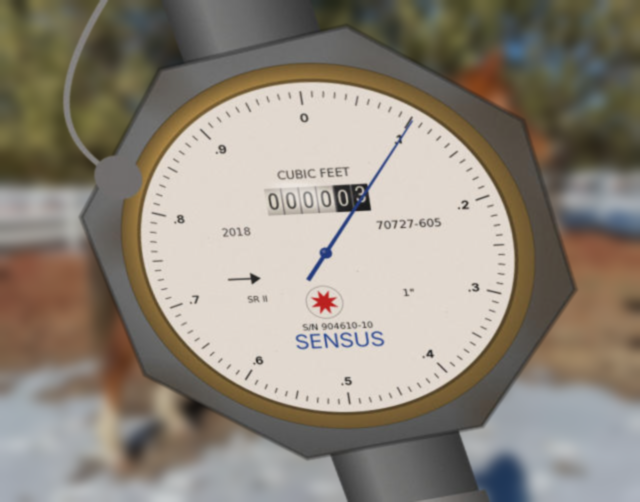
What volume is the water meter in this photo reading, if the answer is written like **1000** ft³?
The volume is **3.10** ft³
